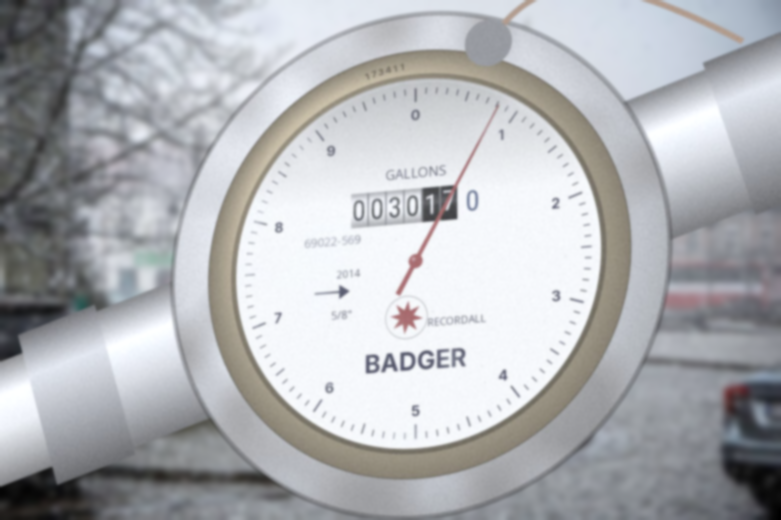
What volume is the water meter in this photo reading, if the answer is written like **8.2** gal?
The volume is **30170.8** gal
